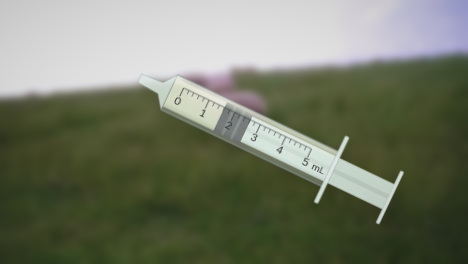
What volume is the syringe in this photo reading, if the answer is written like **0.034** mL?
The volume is **1.6** mL
